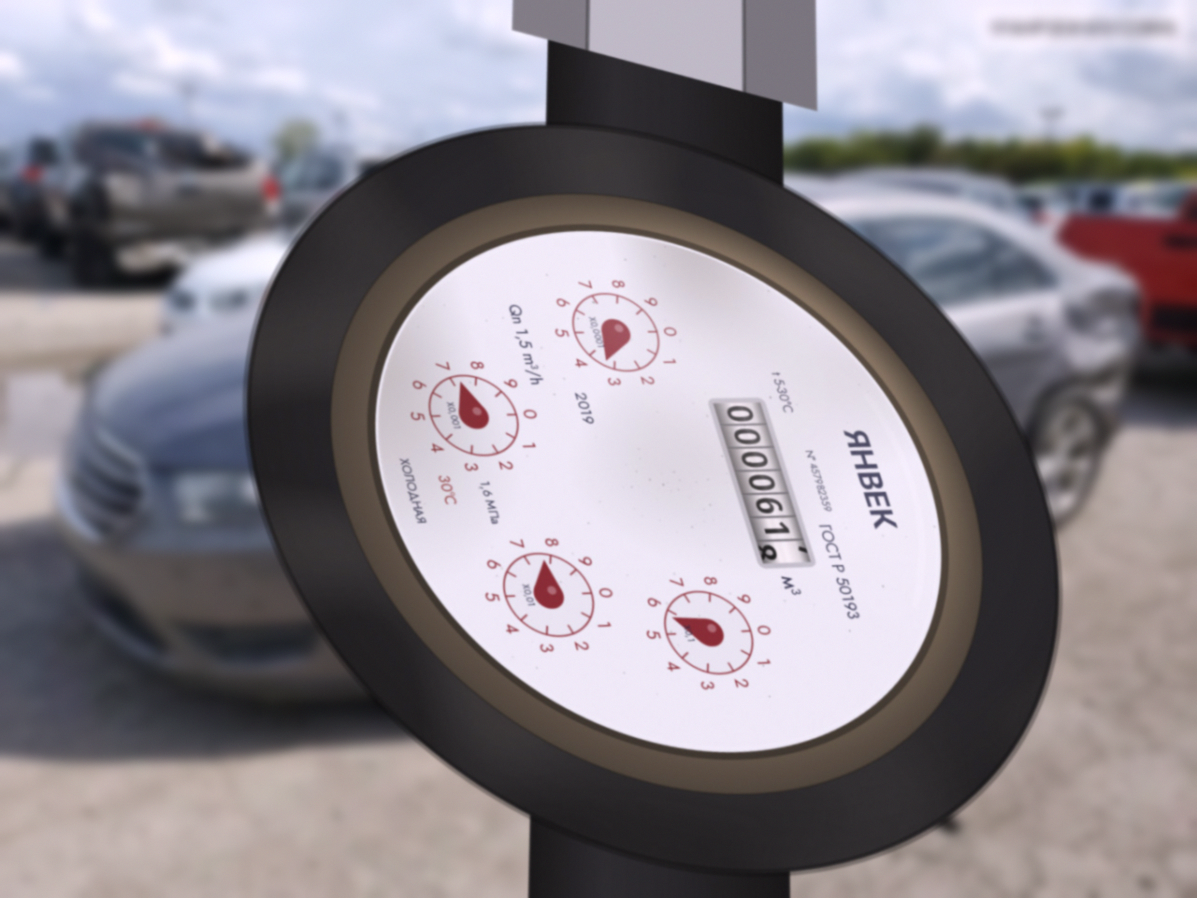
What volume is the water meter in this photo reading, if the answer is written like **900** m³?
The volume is **617.5773** m³
